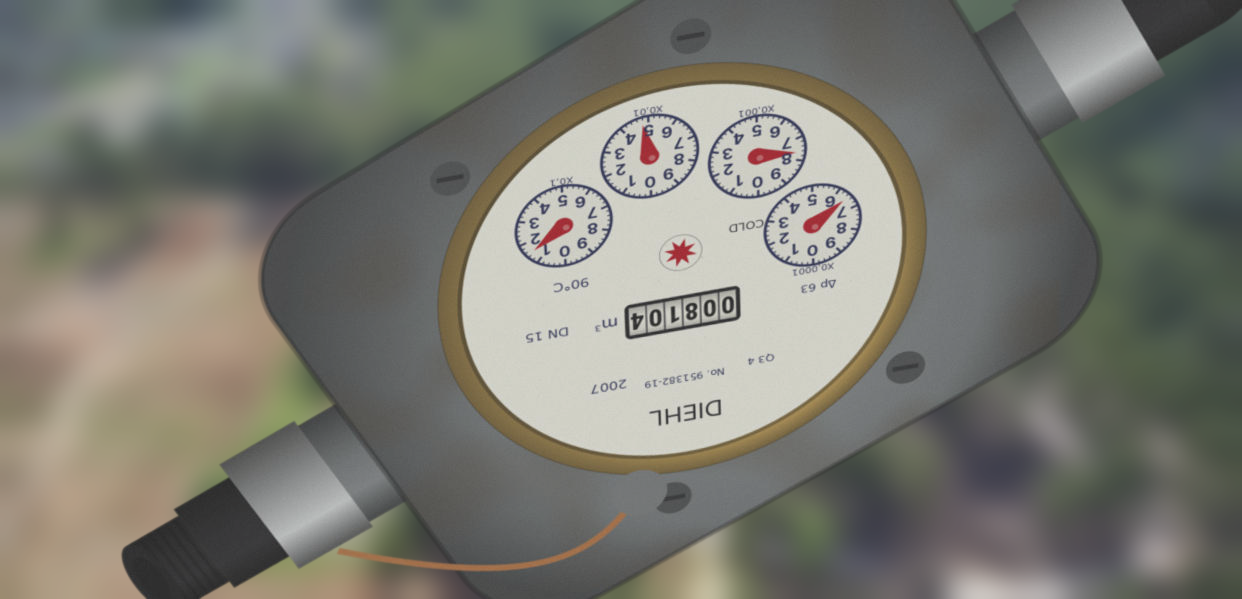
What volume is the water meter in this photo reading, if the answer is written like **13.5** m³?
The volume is **8104.1476** m³
